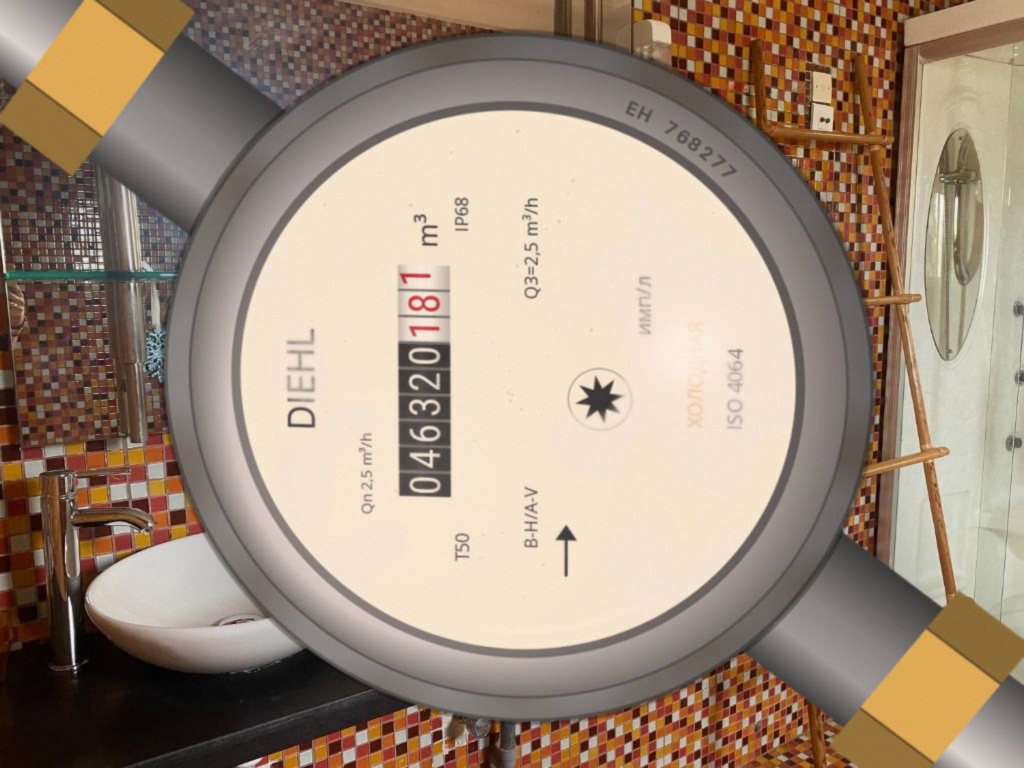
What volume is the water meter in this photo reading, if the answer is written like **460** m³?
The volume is **46320.181** m³
